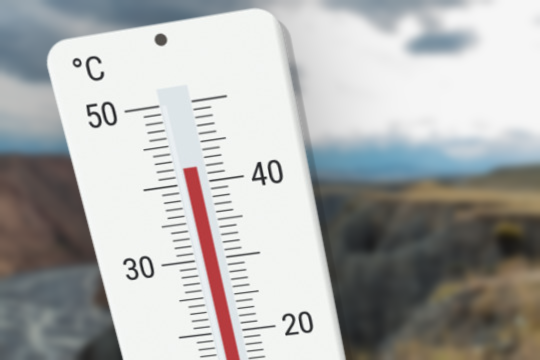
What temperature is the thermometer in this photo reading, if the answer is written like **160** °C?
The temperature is **42** °C
